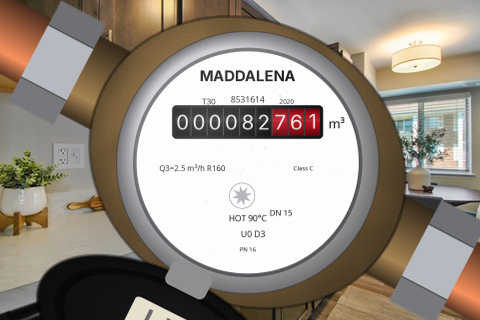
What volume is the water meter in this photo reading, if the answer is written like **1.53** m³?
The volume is **82.761** m³
